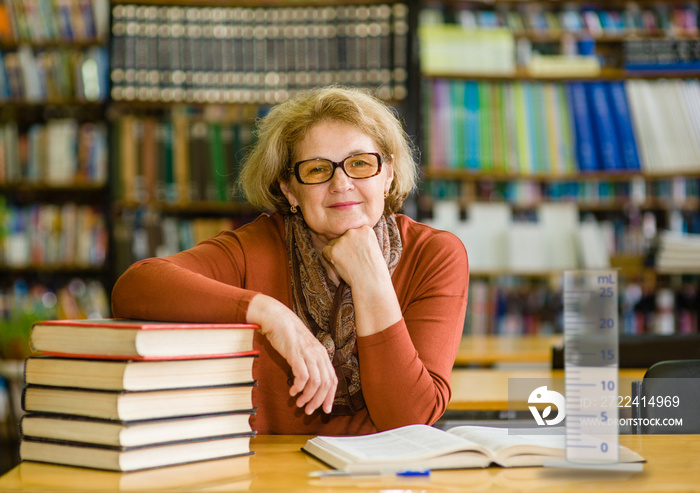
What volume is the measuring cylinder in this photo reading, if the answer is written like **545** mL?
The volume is **13** mL
